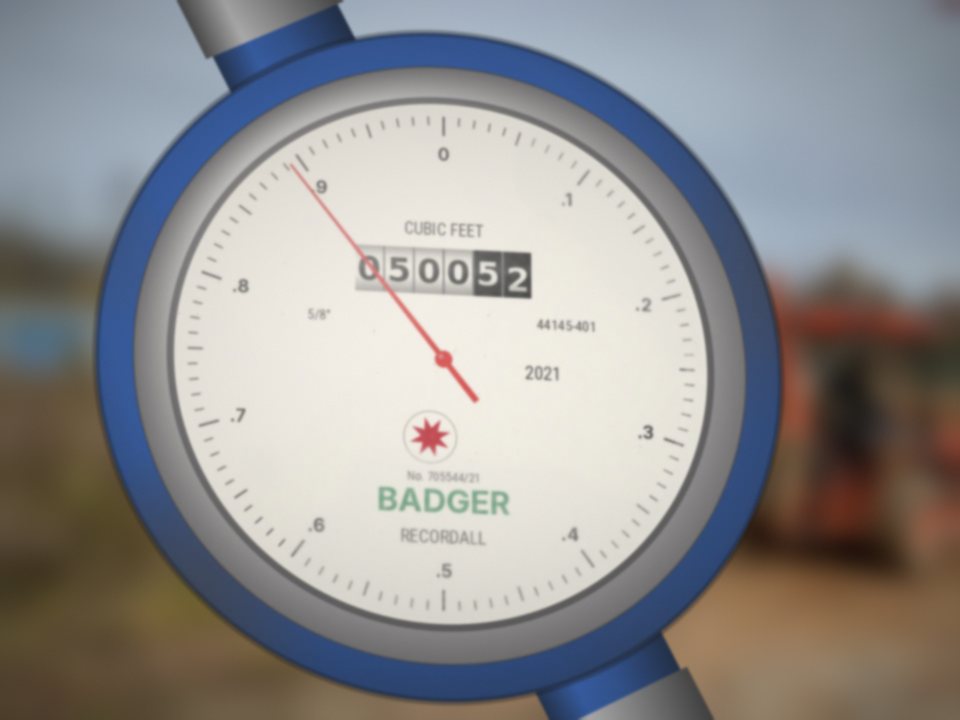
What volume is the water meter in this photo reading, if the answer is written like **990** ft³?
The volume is **50051.89** ft³
